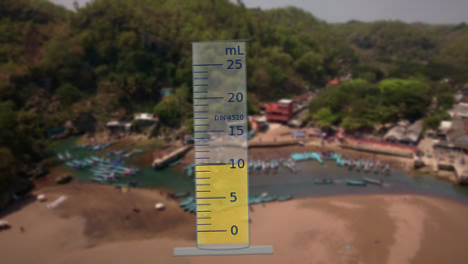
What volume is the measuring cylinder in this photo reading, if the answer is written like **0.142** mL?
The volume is **10** mL
